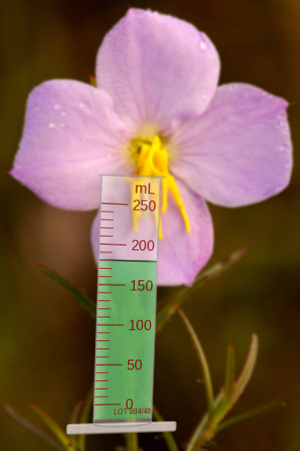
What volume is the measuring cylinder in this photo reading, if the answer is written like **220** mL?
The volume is **180** mL
